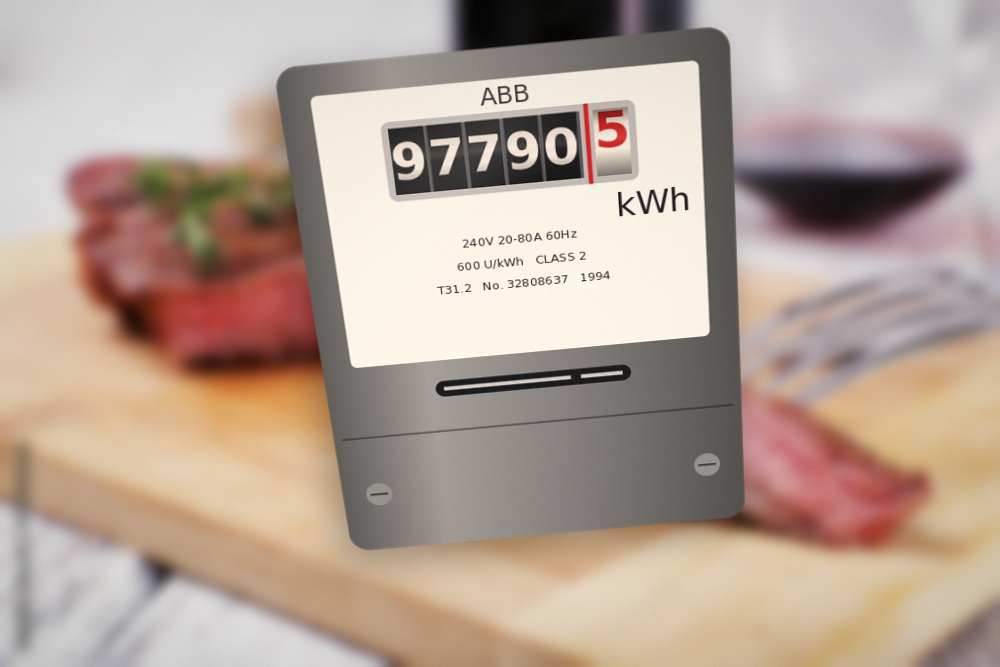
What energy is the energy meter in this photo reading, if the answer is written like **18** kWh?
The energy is **97790.5** kWh
